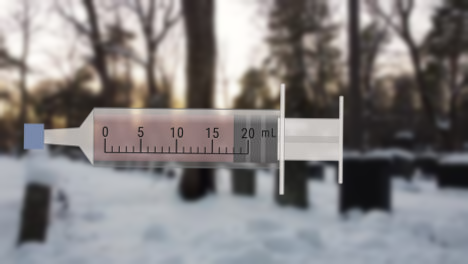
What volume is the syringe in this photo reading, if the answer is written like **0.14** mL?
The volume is **18** mL
